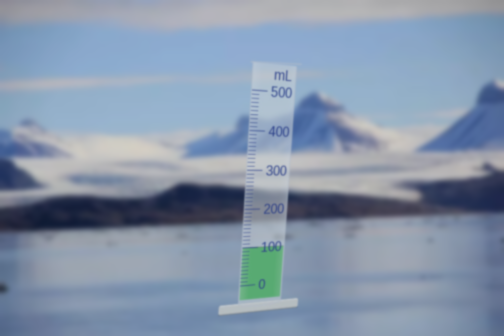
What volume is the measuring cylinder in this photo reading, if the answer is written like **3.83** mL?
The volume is **100** mL
